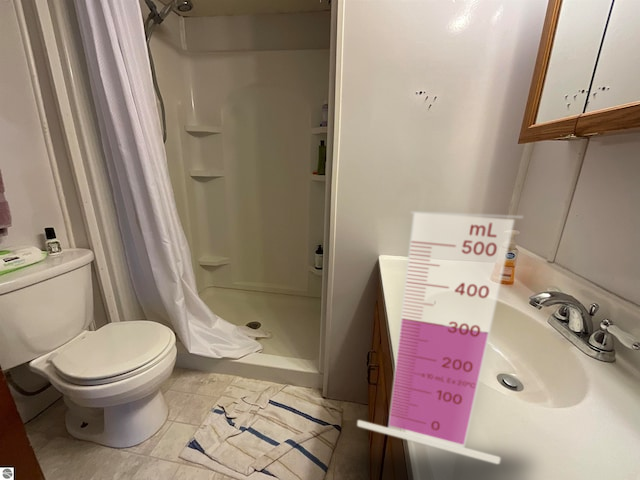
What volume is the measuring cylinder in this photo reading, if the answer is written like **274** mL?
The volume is **300** mL
